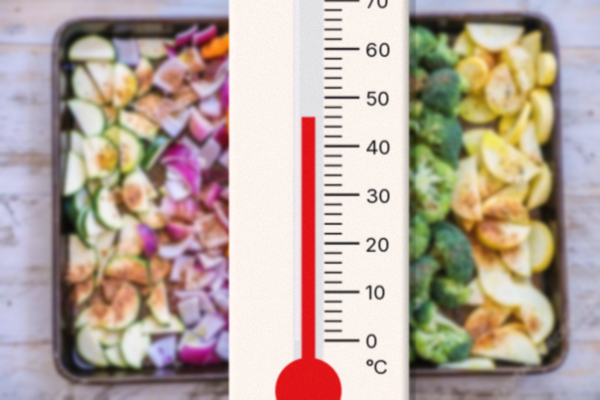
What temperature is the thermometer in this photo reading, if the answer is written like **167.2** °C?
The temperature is **46** °C
